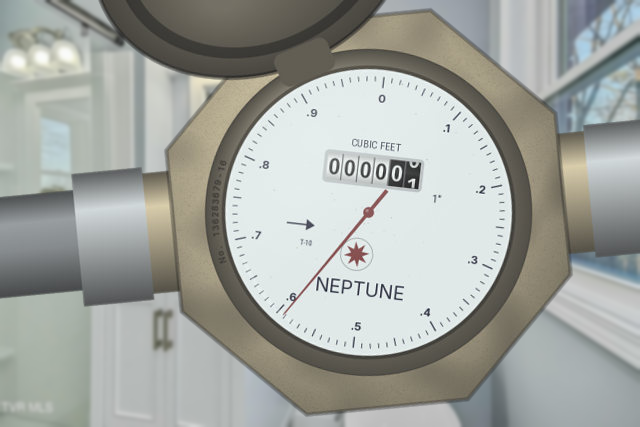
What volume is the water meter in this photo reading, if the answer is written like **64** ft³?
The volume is **0.59** ft³
